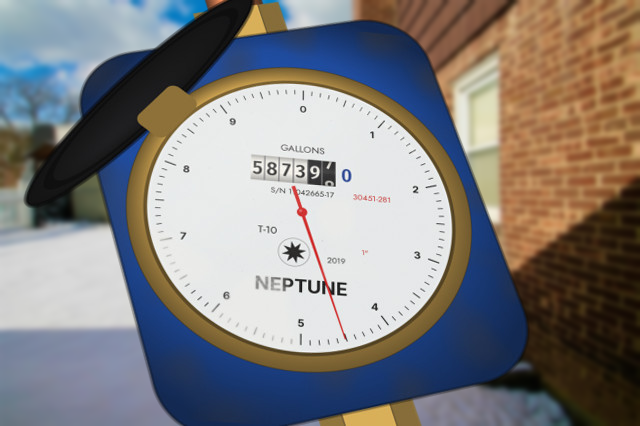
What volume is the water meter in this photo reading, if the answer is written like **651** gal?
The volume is **5873974.5** gal
